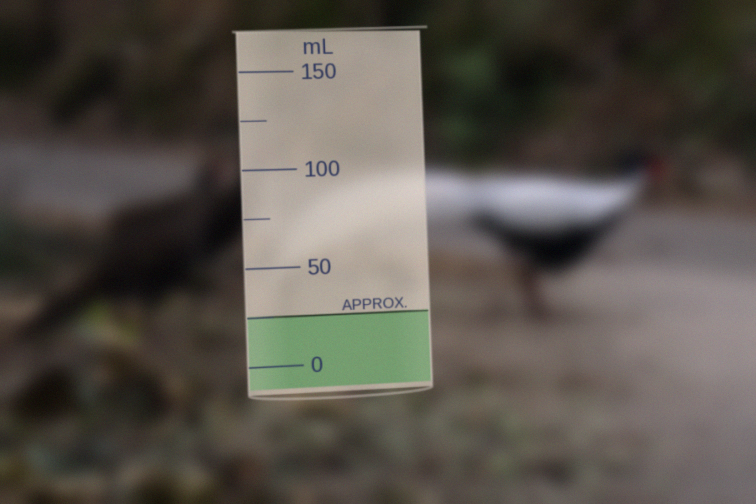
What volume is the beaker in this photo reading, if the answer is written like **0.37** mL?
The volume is **25** mL
